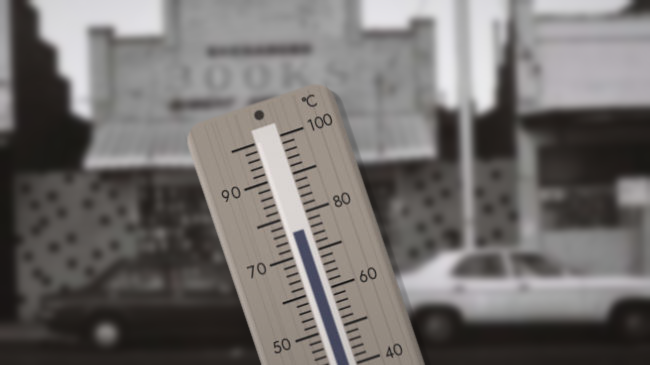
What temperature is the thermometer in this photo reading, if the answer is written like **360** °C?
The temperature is **76** °C
